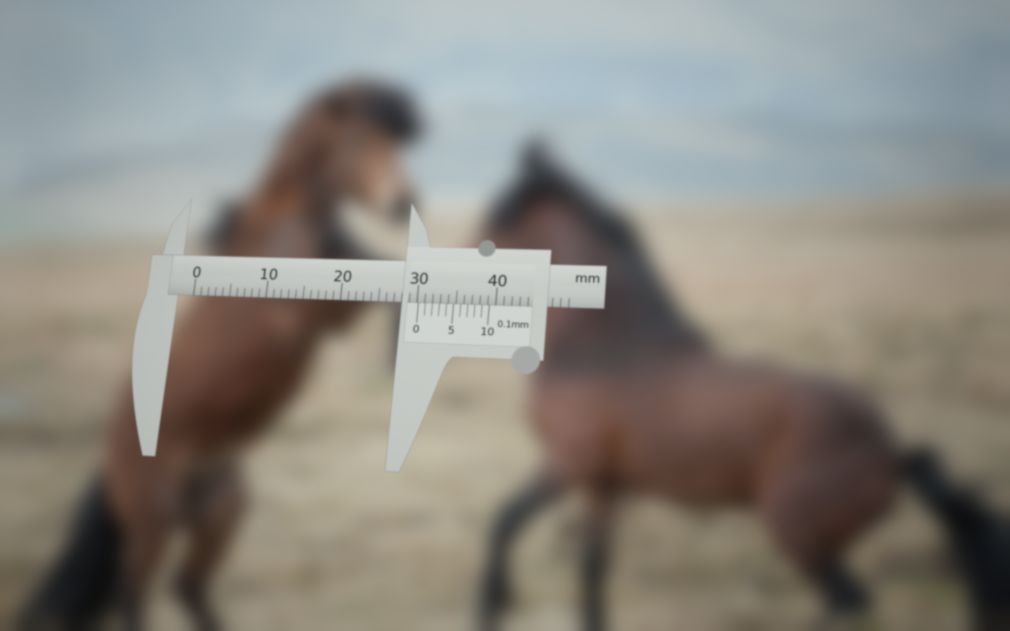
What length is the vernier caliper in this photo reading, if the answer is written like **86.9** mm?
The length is **30.2** mm
